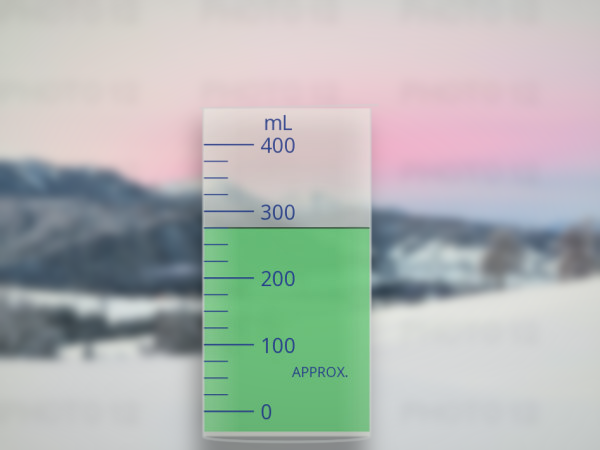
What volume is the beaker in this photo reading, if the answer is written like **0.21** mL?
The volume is **275** mL
